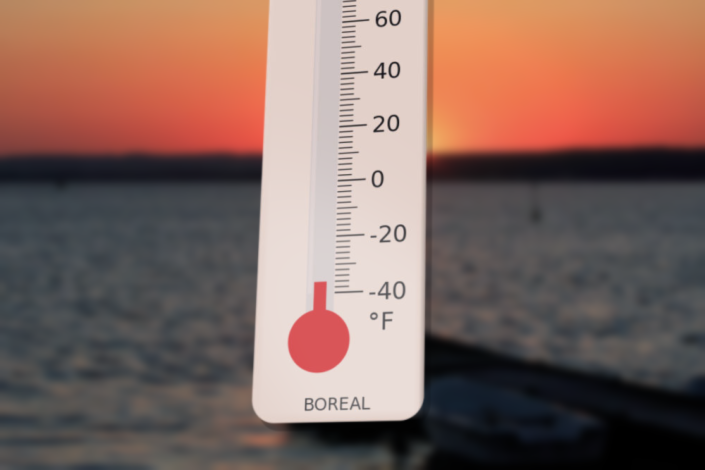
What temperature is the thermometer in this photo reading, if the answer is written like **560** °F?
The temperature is **-36** °F
